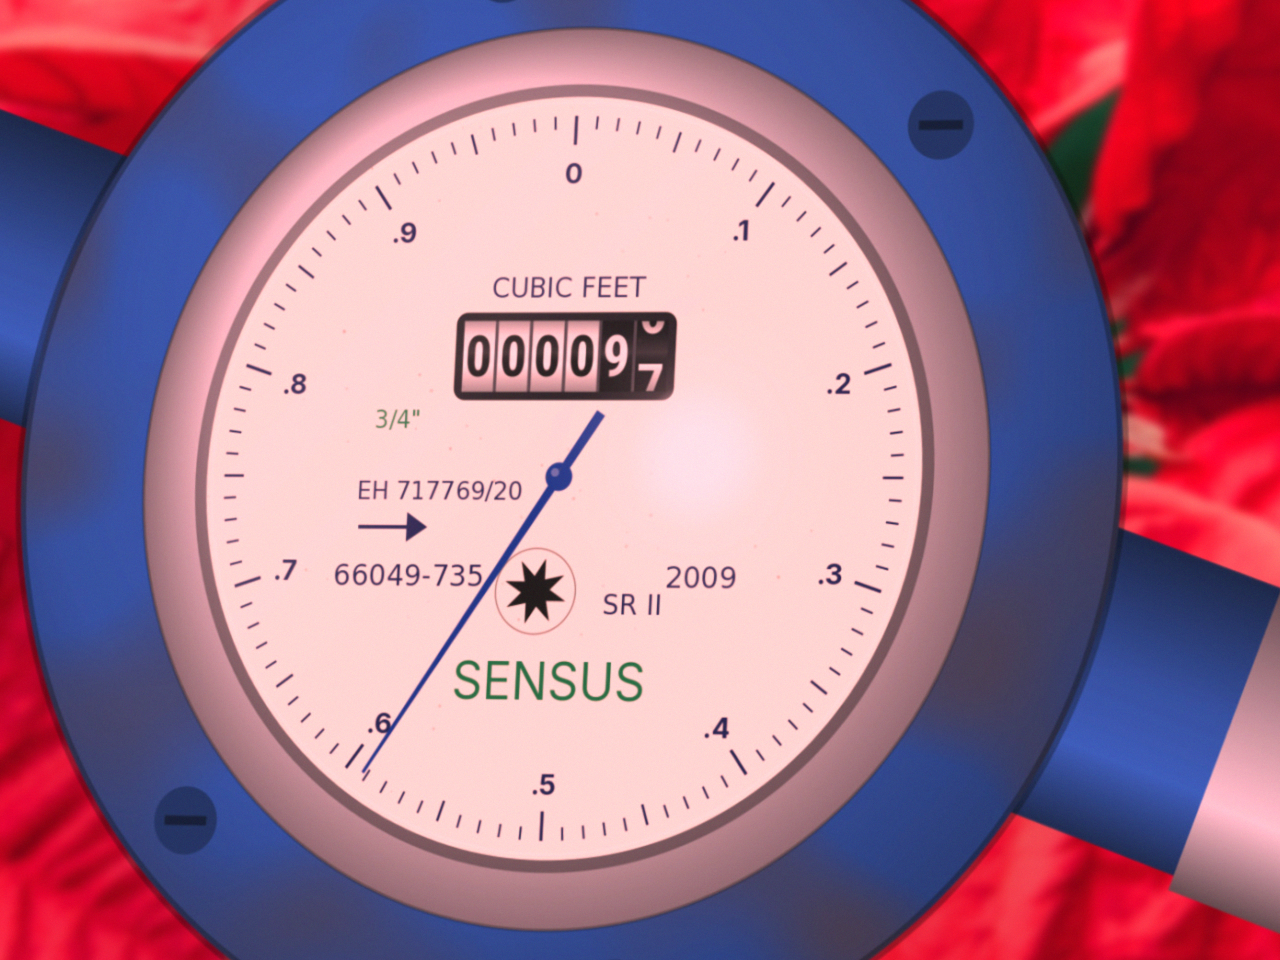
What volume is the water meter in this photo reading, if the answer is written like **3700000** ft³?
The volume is **96.59** ft³
